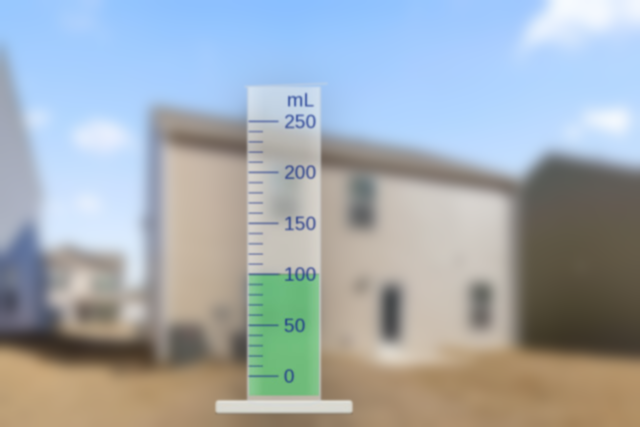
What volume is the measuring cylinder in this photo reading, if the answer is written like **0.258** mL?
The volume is **100** mL
